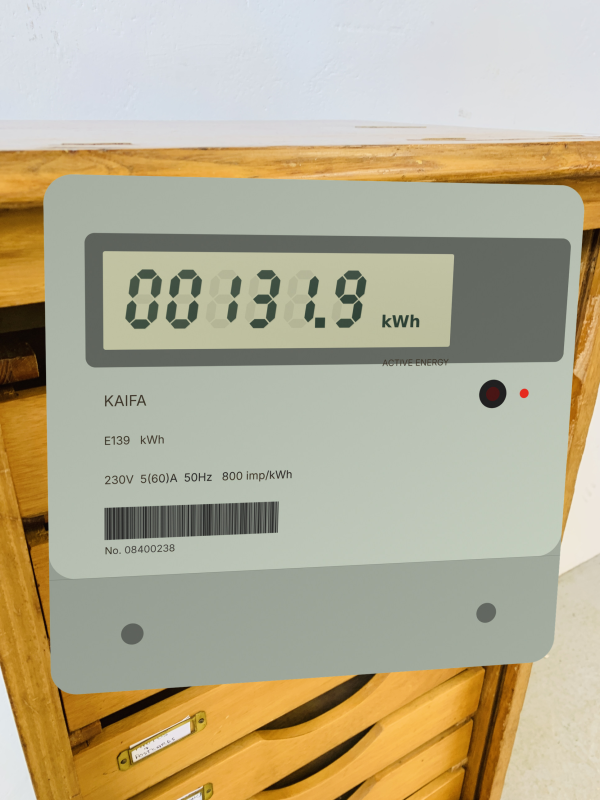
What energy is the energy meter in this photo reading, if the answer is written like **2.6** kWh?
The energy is **131.9** kWh
